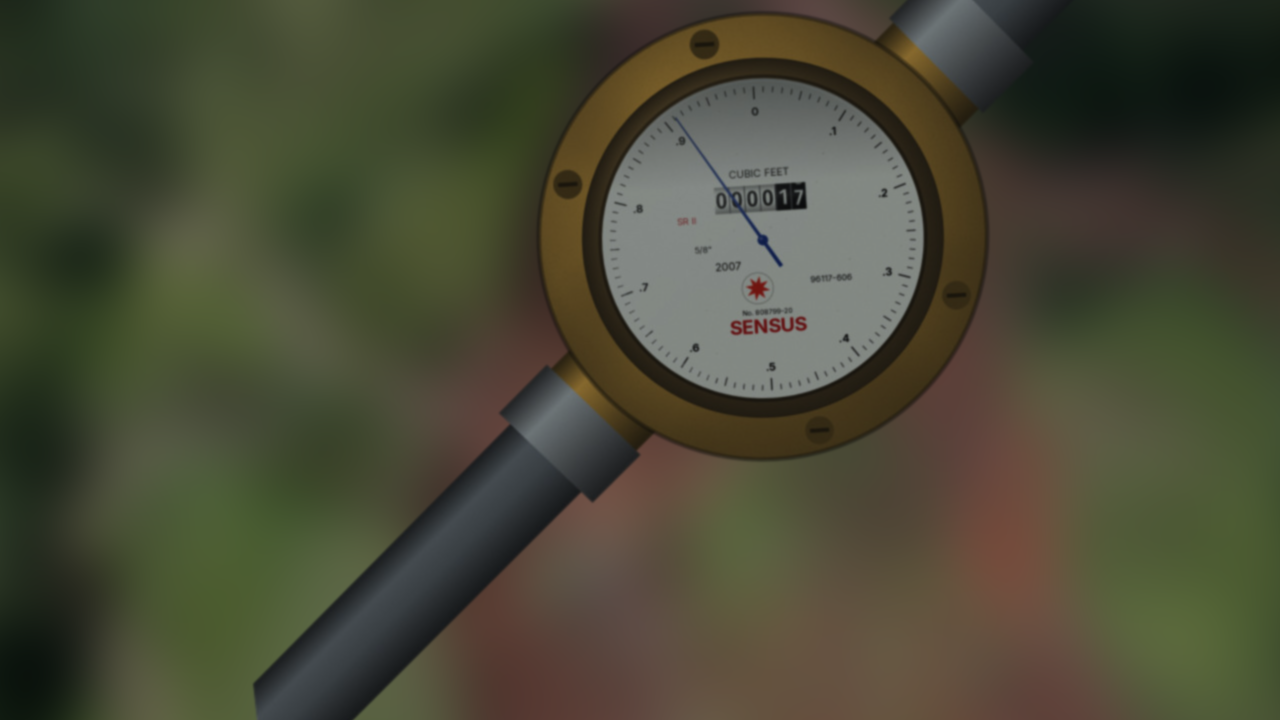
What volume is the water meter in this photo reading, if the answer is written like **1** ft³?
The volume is **16.91** ft³
